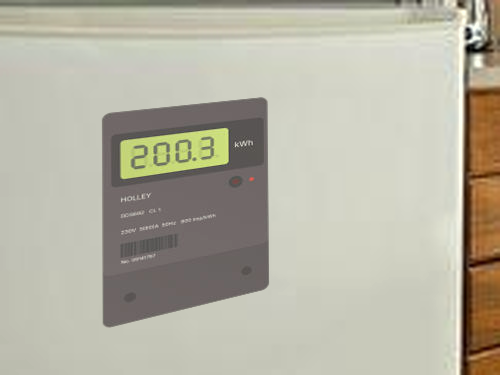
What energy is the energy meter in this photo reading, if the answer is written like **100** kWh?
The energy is **200.3** kWh
